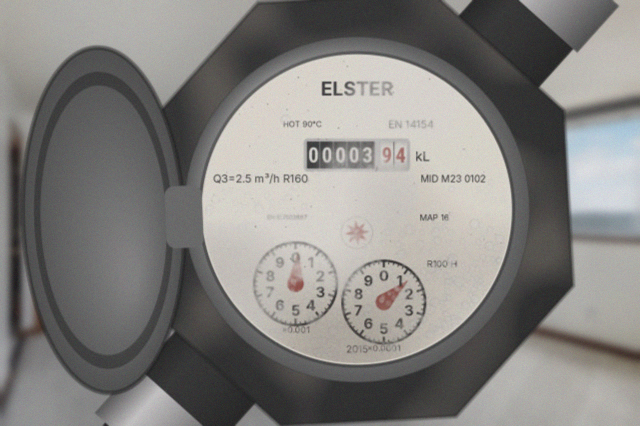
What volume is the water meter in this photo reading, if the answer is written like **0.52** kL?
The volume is **3.9401** kL
